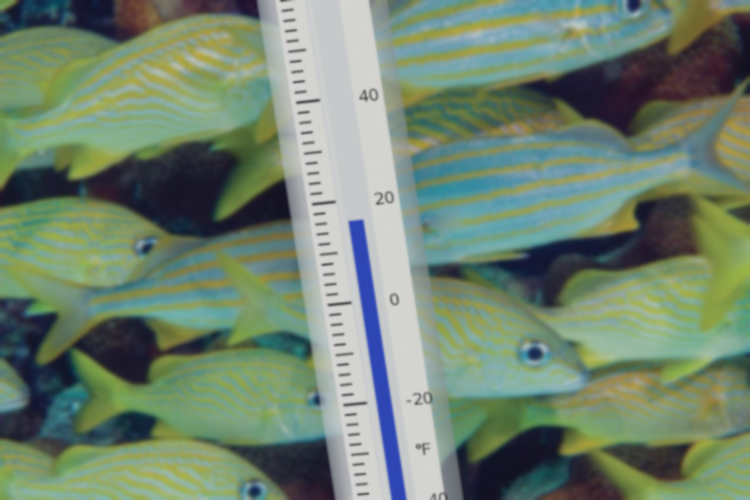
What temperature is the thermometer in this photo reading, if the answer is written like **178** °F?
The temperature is **16** °F
